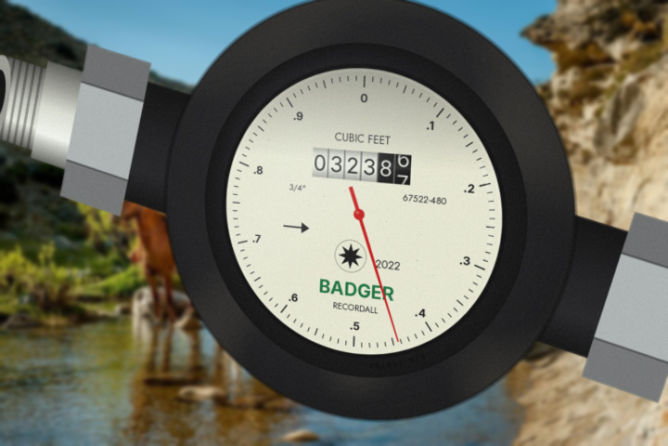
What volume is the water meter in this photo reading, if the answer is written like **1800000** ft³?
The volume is **32386.44** ft³
